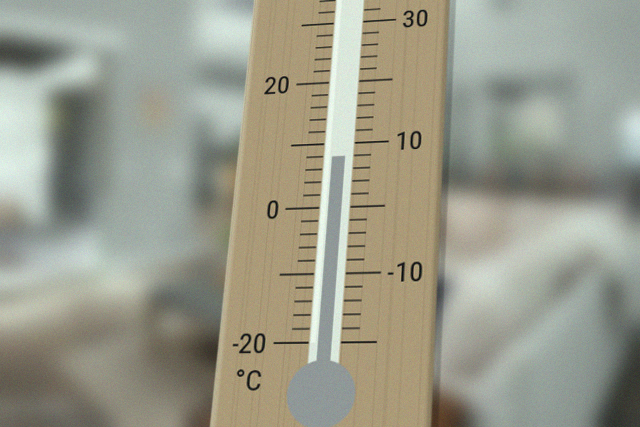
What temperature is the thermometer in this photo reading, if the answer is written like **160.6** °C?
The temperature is **8** °C
